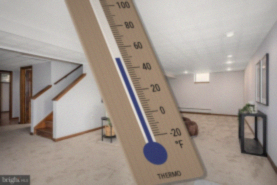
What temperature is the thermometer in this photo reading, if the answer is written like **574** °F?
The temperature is **50** °F
